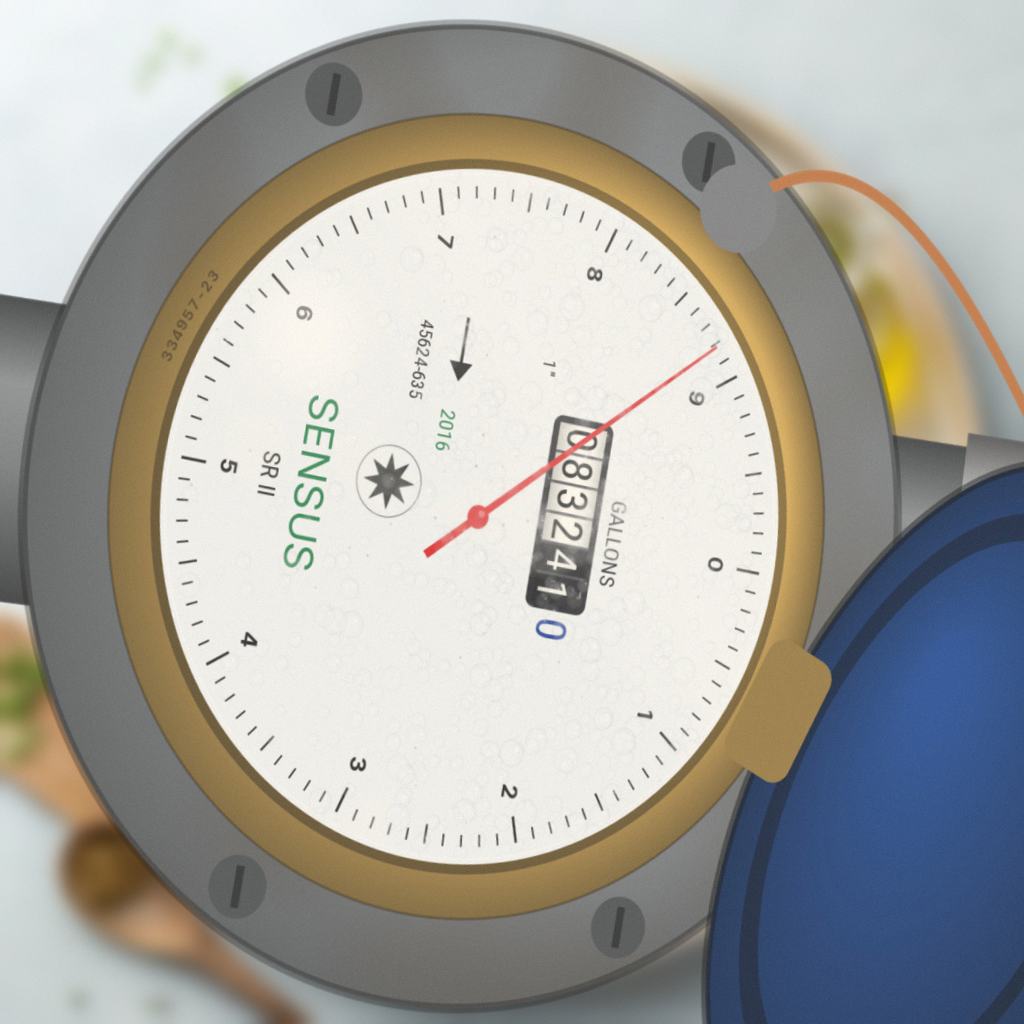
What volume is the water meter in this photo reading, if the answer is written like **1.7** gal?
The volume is **832408.8** gal
